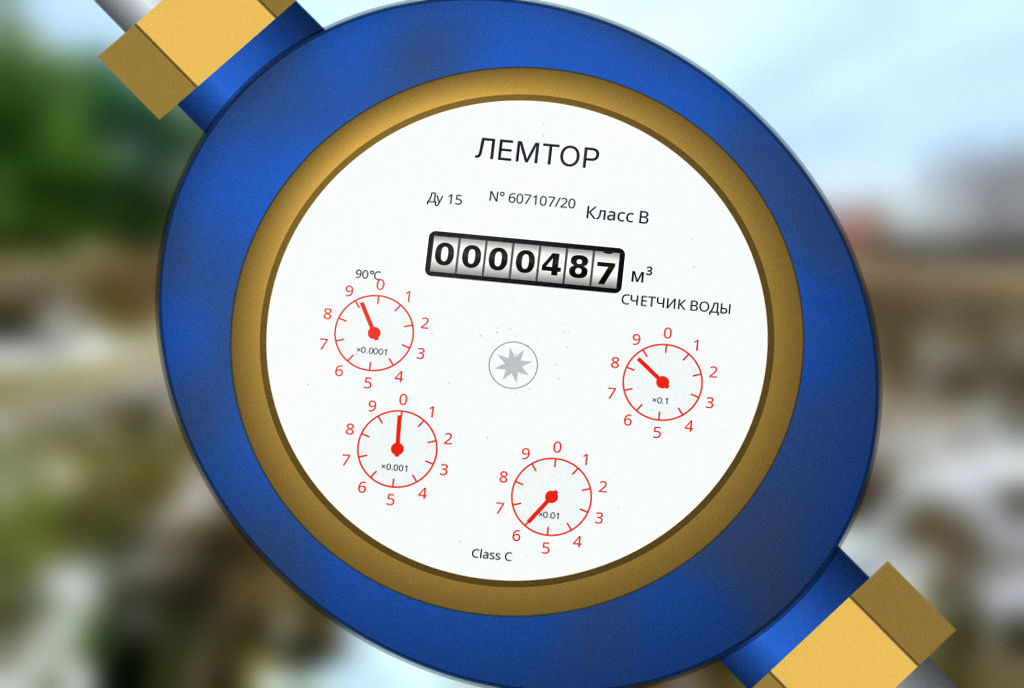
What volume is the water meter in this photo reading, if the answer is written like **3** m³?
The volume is **486.8599** m³
